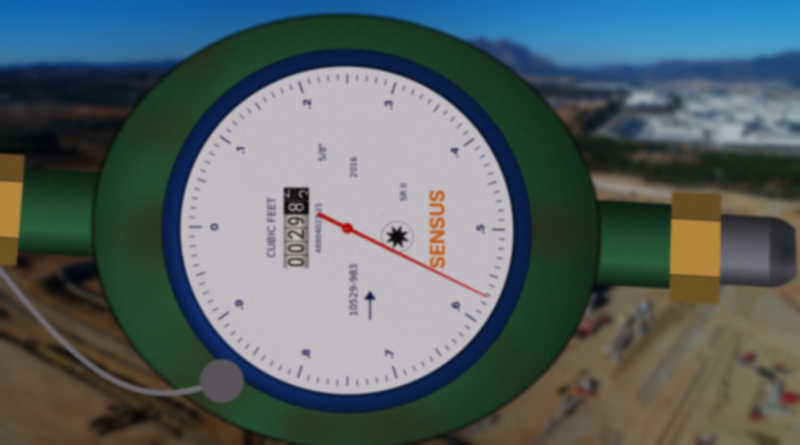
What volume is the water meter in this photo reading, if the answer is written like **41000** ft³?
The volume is **2982.57** ft³
